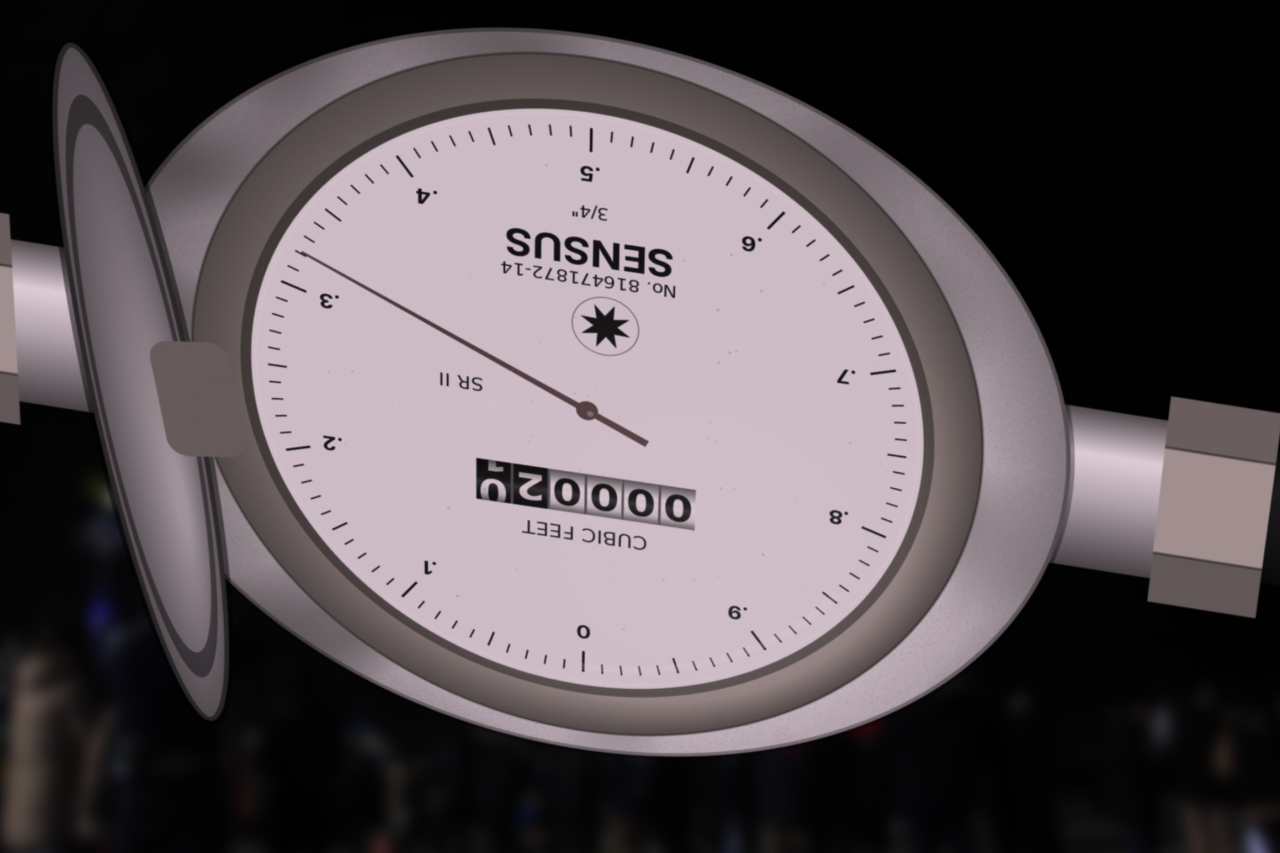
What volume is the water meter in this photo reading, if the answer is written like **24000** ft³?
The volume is **20.32** ft³
